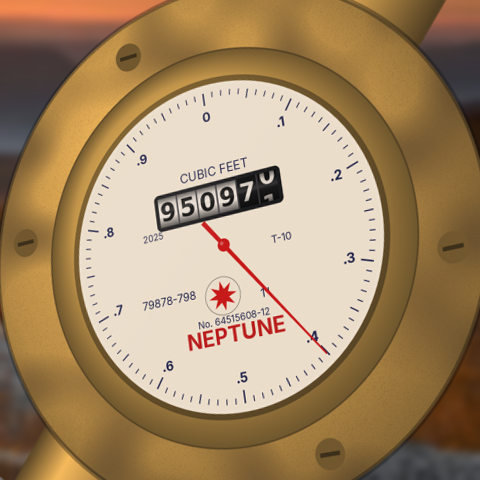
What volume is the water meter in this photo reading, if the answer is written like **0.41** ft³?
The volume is **950970.40** ft³
